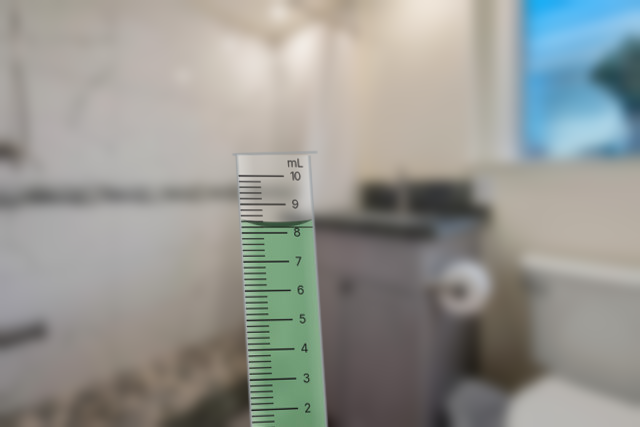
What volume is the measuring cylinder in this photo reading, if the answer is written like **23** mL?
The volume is **8.2** mL
